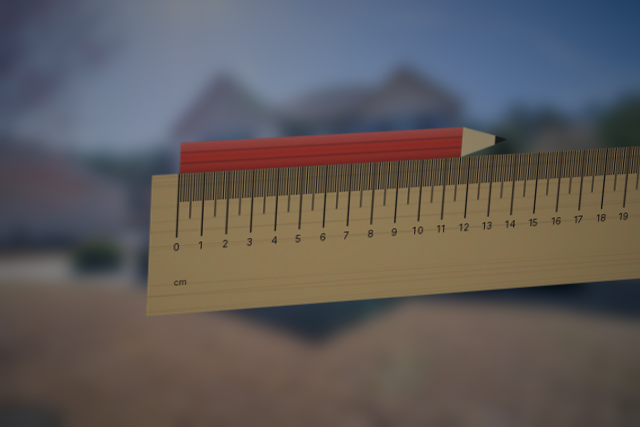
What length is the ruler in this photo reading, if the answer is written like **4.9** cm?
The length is **13.5** cm
